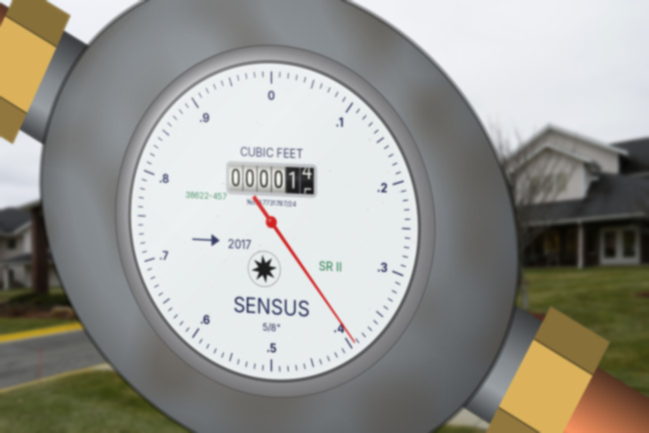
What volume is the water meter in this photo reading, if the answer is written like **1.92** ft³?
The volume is **14.39** ft³
